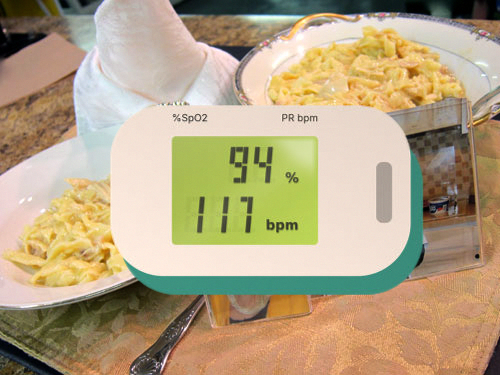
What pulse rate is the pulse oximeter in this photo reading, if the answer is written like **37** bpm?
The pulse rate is **117** bpm
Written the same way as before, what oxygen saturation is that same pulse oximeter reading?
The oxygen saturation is **94** %
